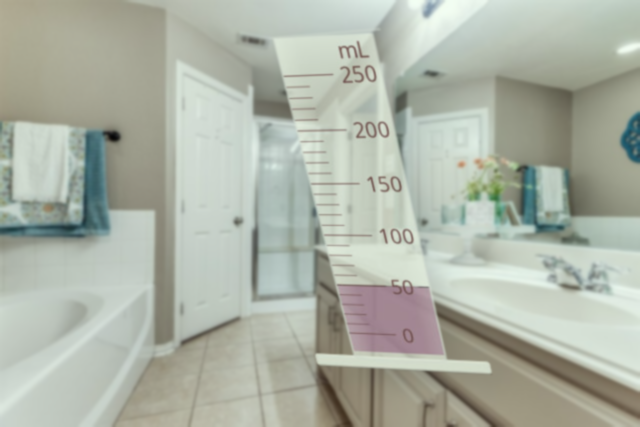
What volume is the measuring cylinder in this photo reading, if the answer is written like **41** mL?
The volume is **50** mL
